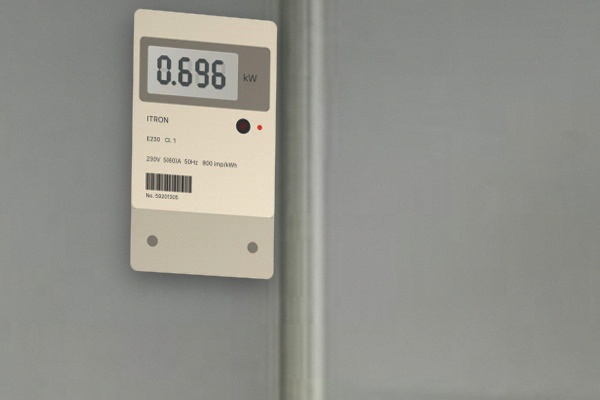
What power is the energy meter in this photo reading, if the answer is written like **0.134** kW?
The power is **0.696** kW
